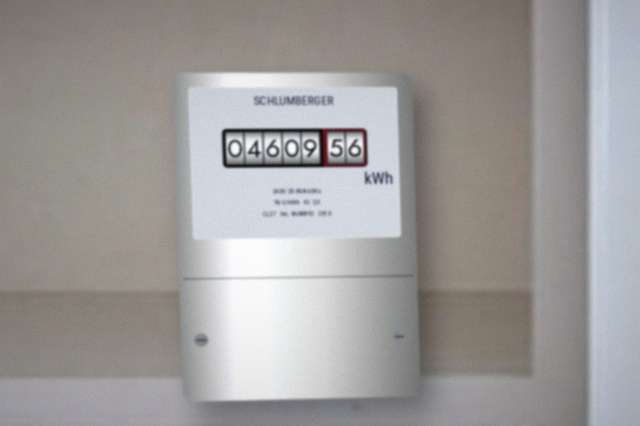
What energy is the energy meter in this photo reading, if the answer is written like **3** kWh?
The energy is **4609.56** kWh
